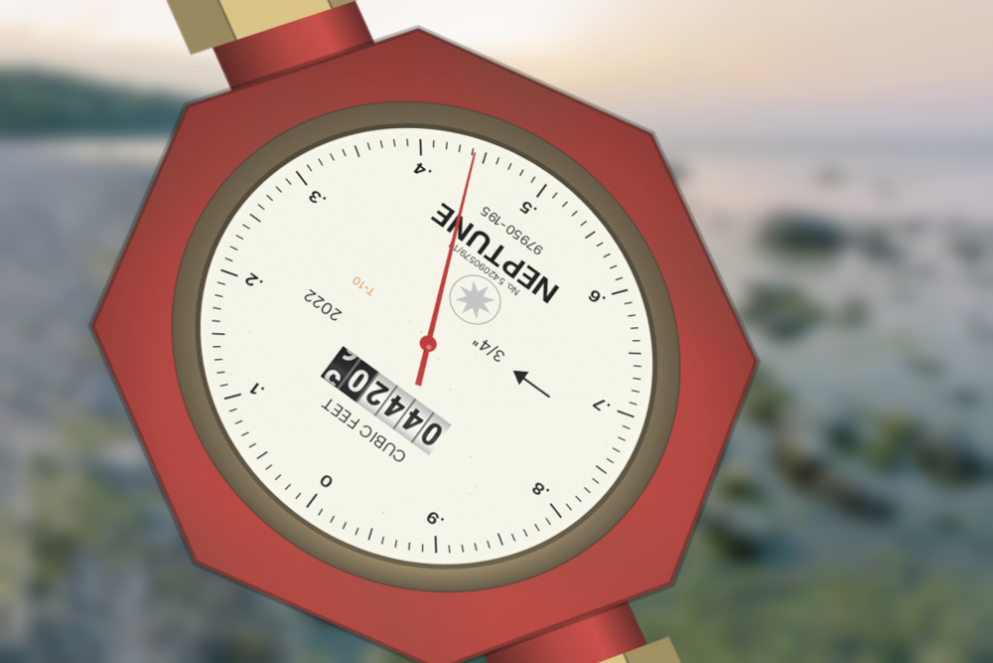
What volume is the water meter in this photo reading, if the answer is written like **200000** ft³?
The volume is **44205.44** ft³
